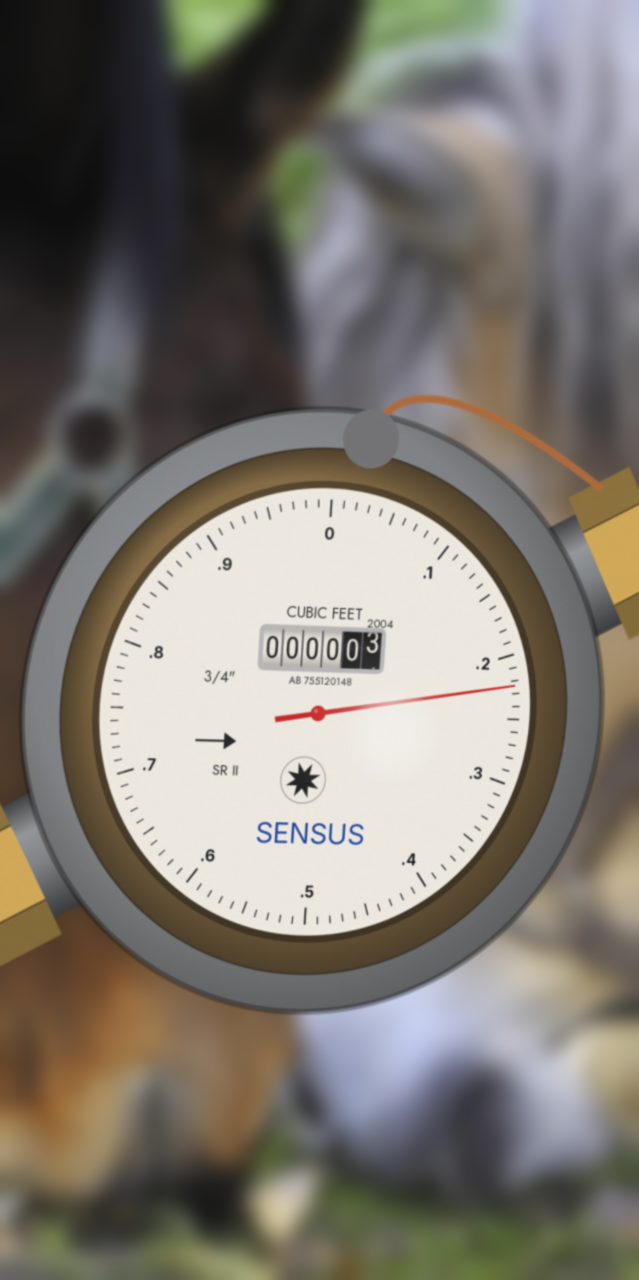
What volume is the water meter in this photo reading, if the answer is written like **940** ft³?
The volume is **3.22** ft³
